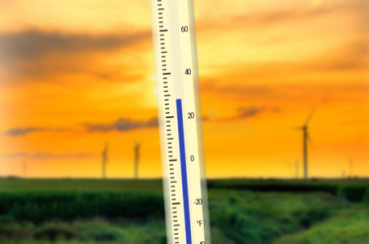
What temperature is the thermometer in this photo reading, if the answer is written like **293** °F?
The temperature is **28** °F
